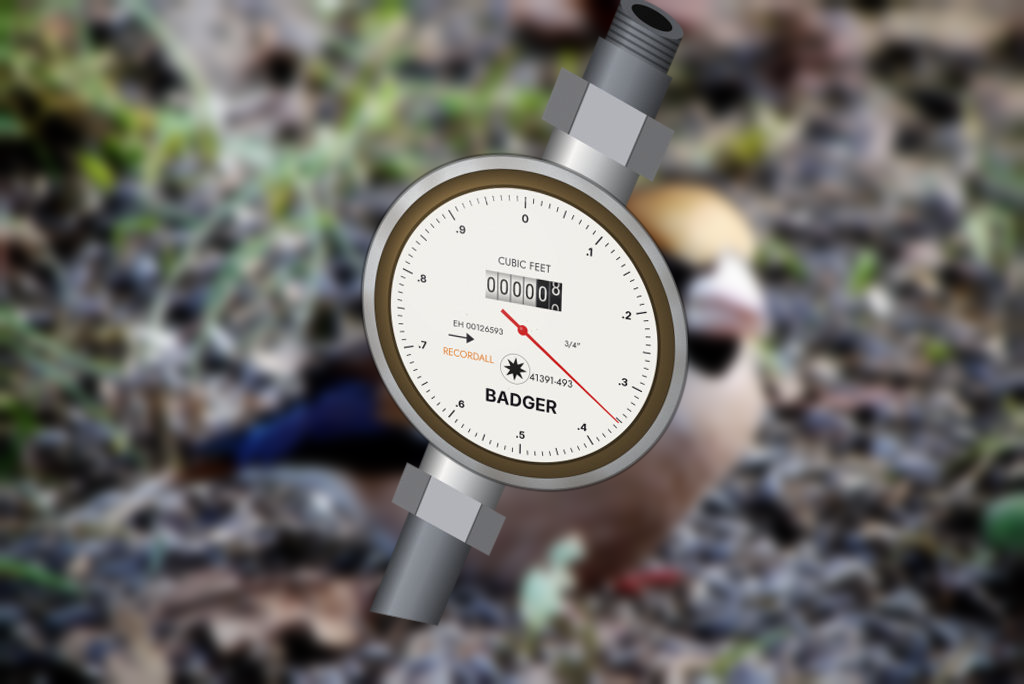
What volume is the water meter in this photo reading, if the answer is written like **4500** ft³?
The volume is **8.35** ft³
